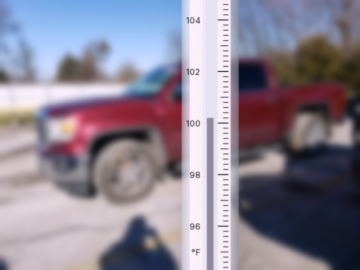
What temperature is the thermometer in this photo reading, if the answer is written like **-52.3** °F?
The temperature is **100.2** °F
